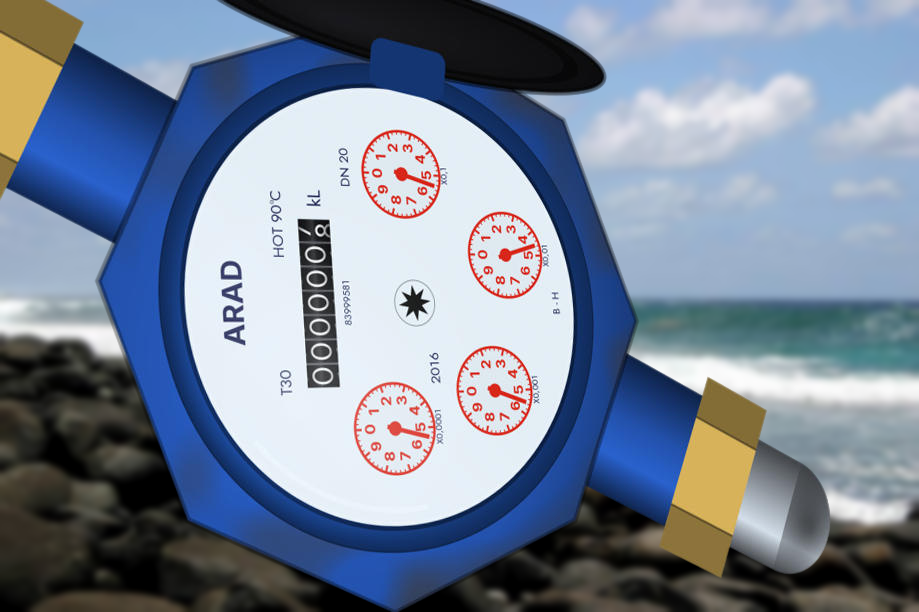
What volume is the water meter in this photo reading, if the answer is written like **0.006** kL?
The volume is **7.5455** kL
